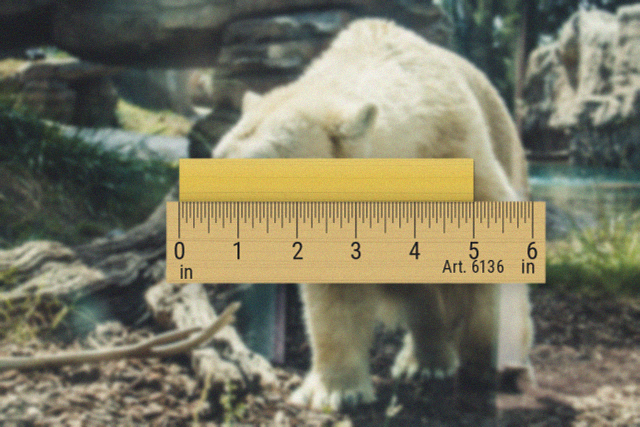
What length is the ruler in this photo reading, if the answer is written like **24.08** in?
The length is **5** in
